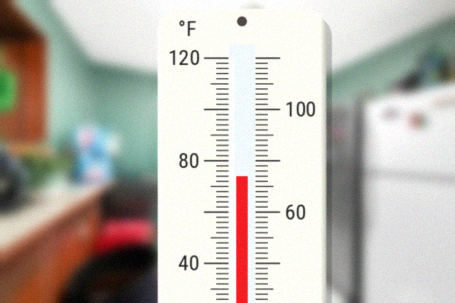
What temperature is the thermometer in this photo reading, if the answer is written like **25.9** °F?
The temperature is **74** °F
